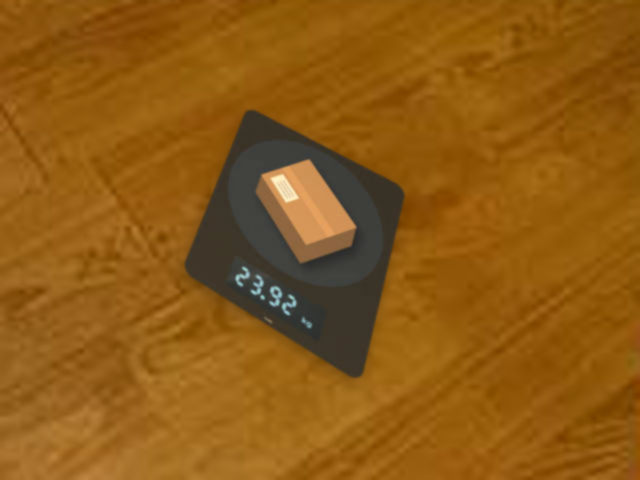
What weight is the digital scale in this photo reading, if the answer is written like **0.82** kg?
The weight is **23.92** kg
